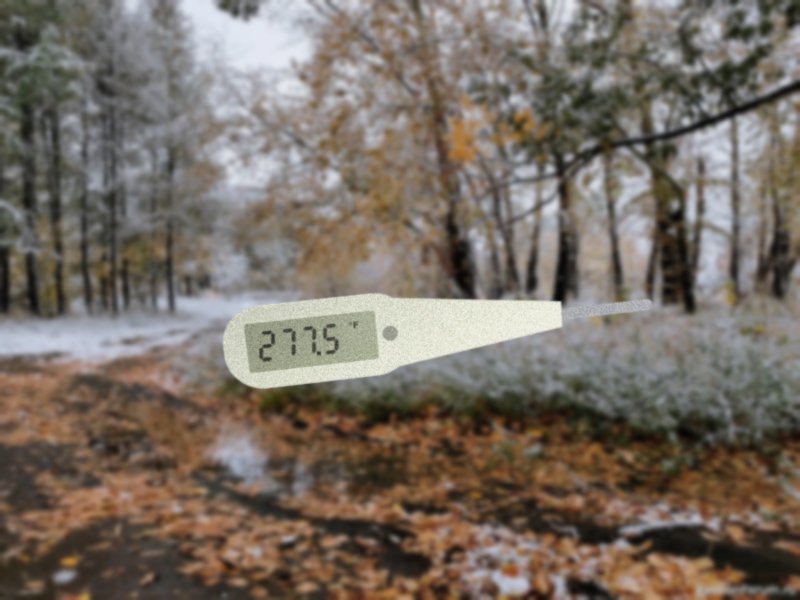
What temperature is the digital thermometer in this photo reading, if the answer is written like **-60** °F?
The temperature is **277.5** °F
